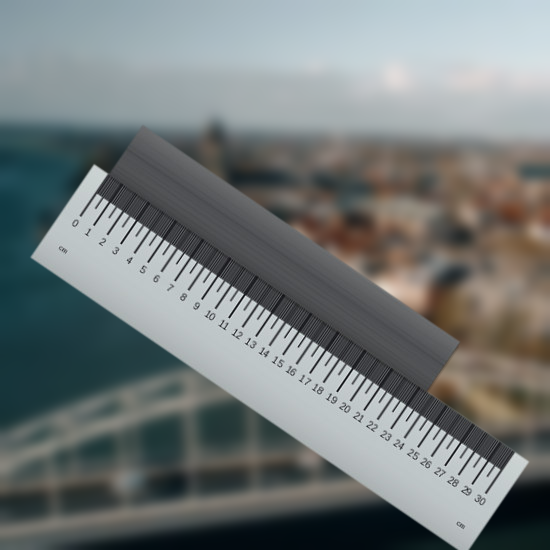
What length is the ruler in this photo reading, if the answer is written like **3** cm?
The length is **23.5** cm
